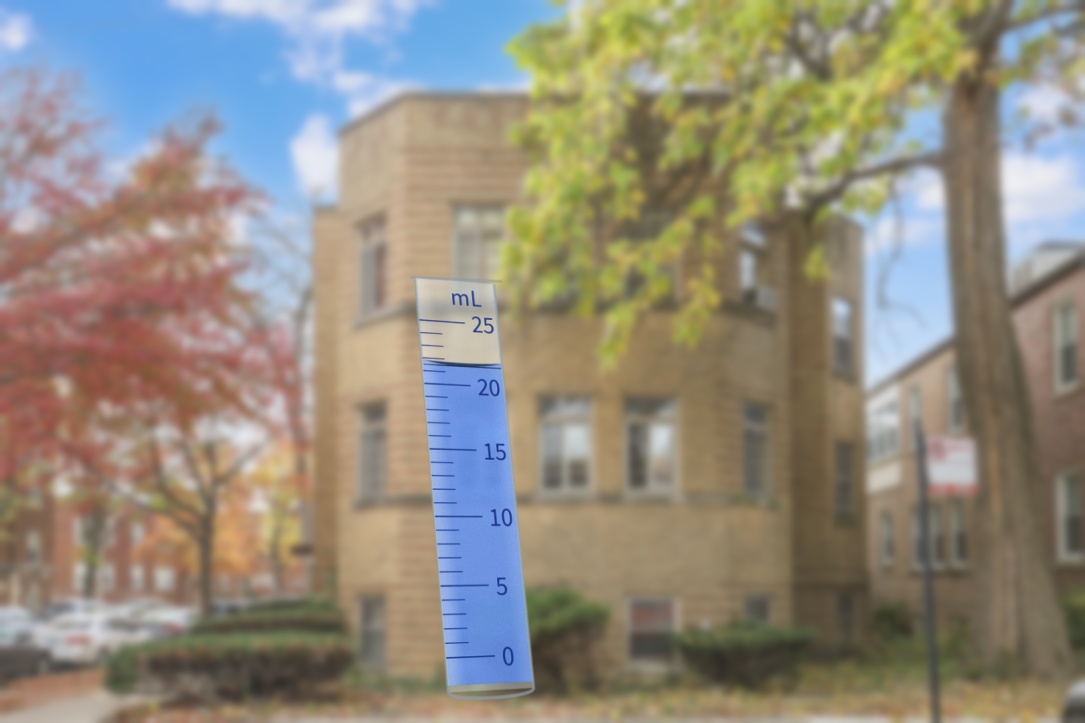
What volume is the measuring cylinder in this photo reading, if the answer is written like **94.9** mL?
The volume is **21.5** mL
